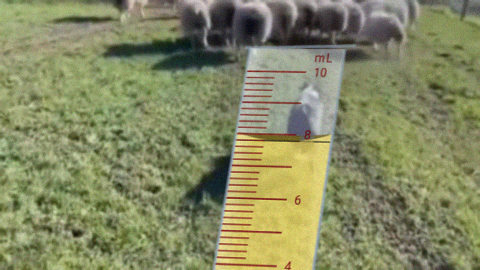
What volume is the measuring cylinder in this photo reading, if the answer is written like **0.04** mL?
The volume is **7.8** mL
